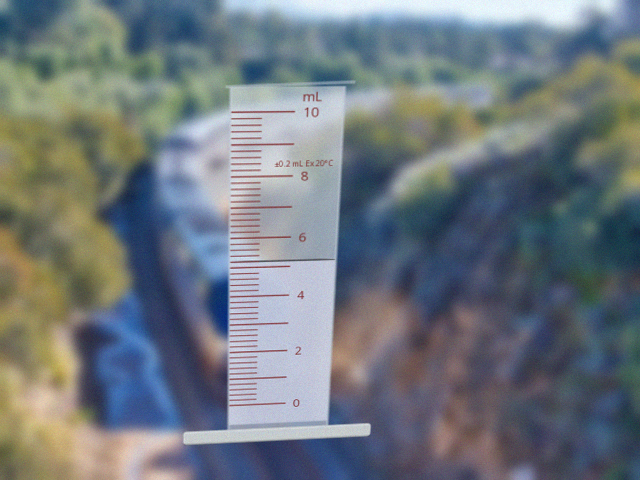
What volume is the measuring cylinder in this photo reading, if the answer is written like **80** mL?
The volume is **5.2** mL
